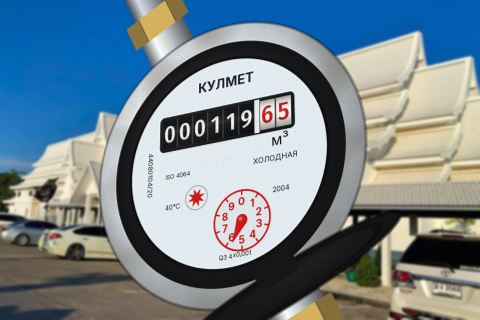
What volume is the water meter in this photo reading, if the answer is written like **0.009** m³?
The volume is **119.655** m³
